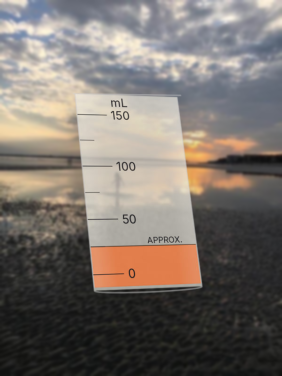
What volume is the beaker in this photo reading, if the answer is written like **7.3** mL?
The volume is **25** mL
